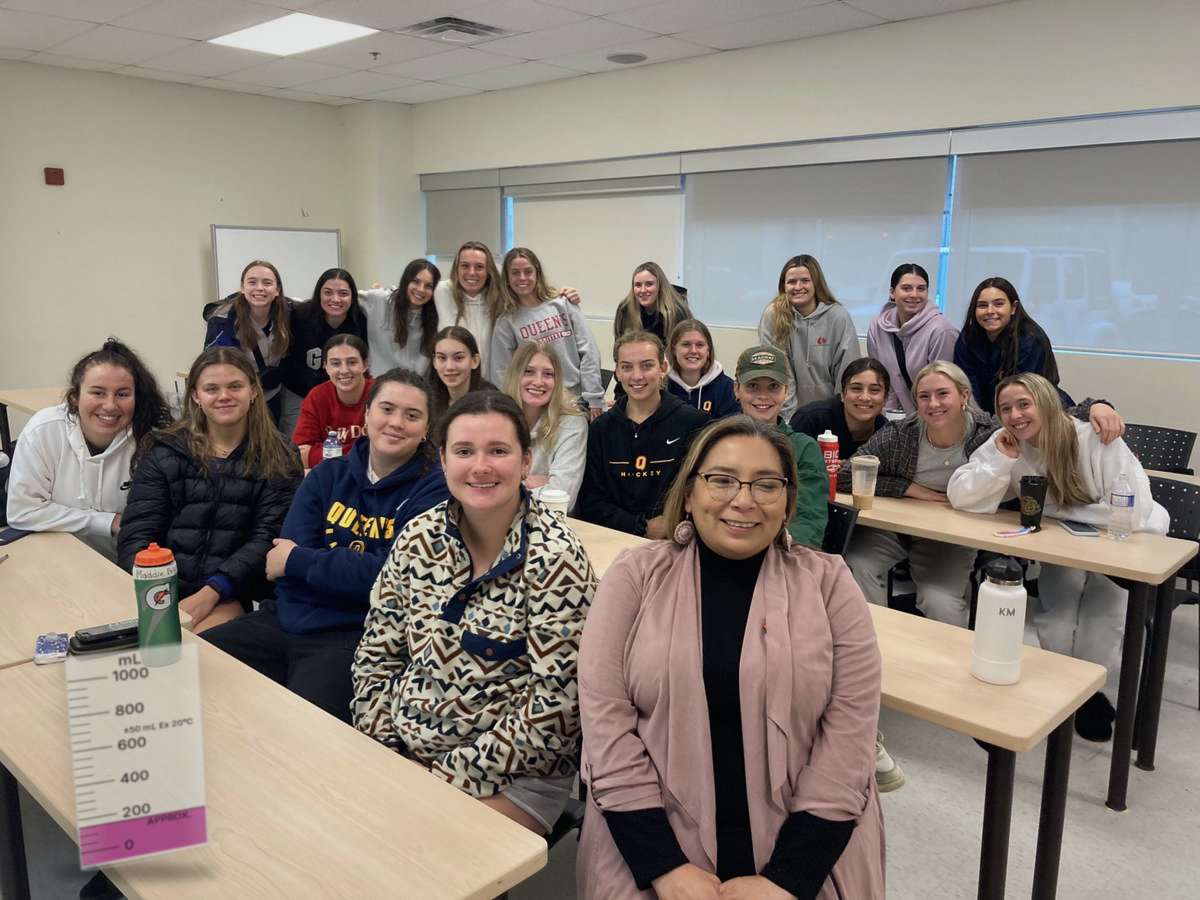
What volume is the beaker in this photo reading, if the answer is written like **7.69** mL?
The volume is **150** mL
